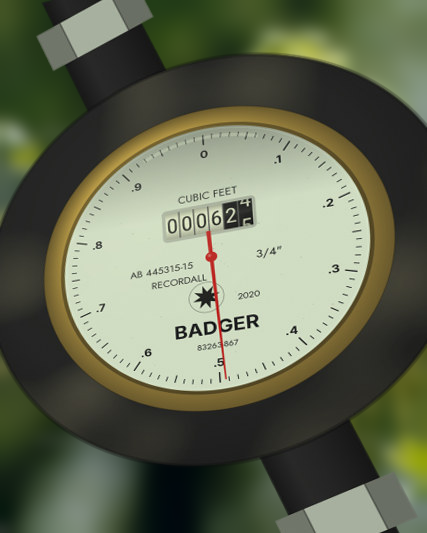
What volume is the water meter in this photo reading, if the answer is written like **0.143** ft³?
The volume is **624.49** ft³
